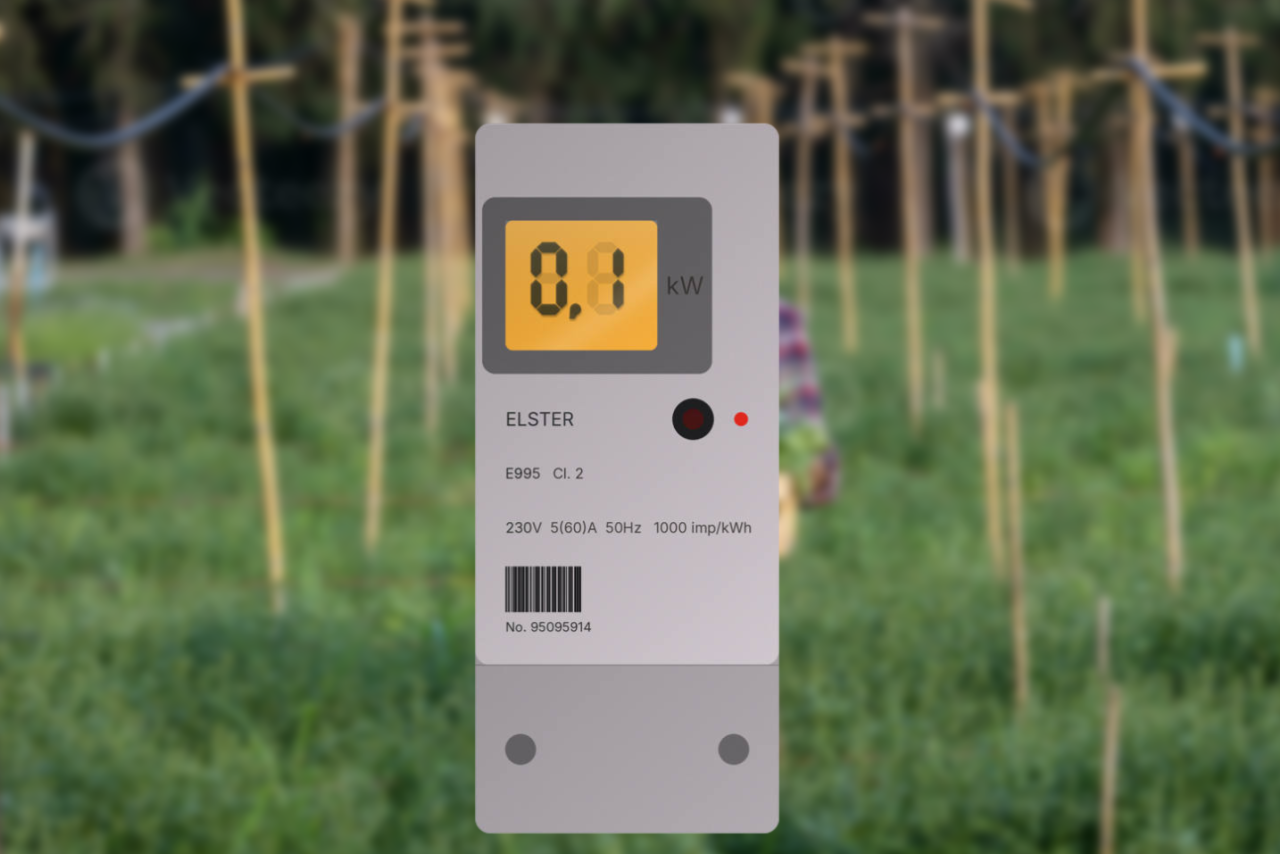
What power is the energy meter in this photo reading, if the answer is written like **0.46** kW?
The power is **0.1** kW
